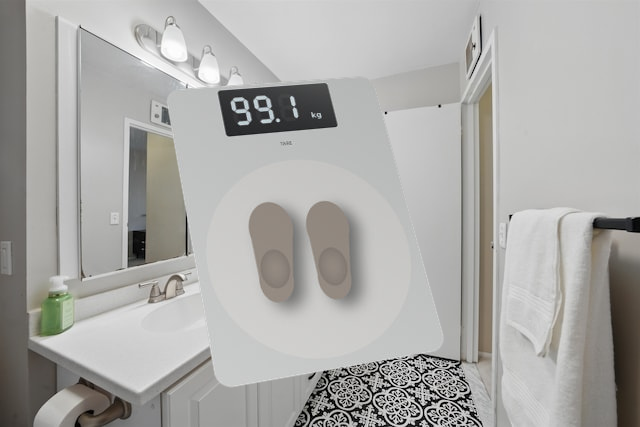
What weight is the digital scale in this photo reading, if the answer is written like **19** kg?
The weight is **99.1** kg
